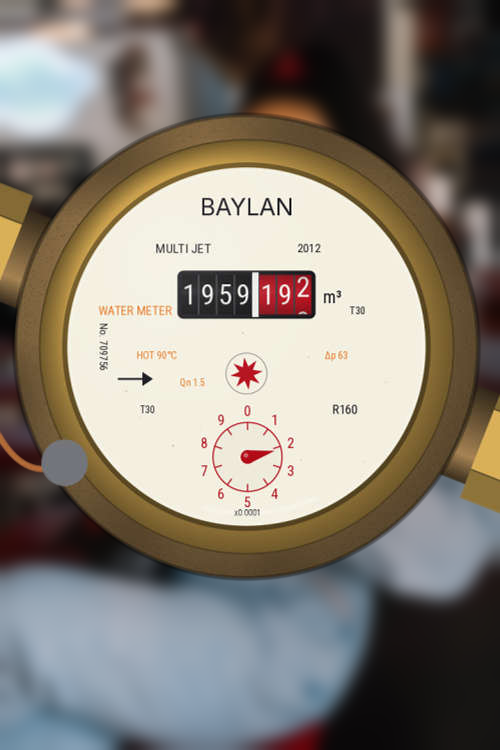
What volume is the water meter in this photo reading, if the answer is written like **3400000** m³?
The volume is **1959.1922** m³
